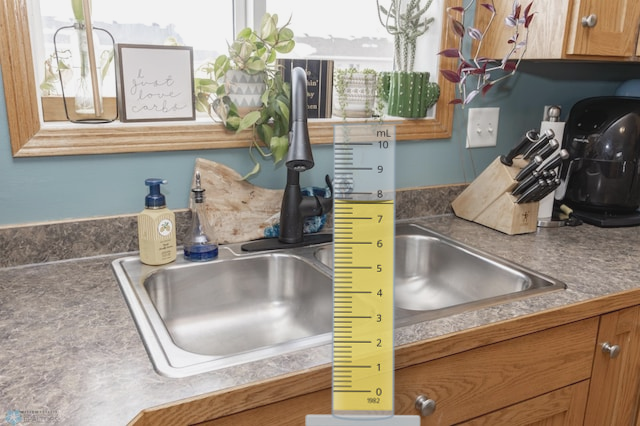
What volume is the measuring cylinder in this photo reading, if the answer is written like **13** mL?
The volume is **7.6** mL
